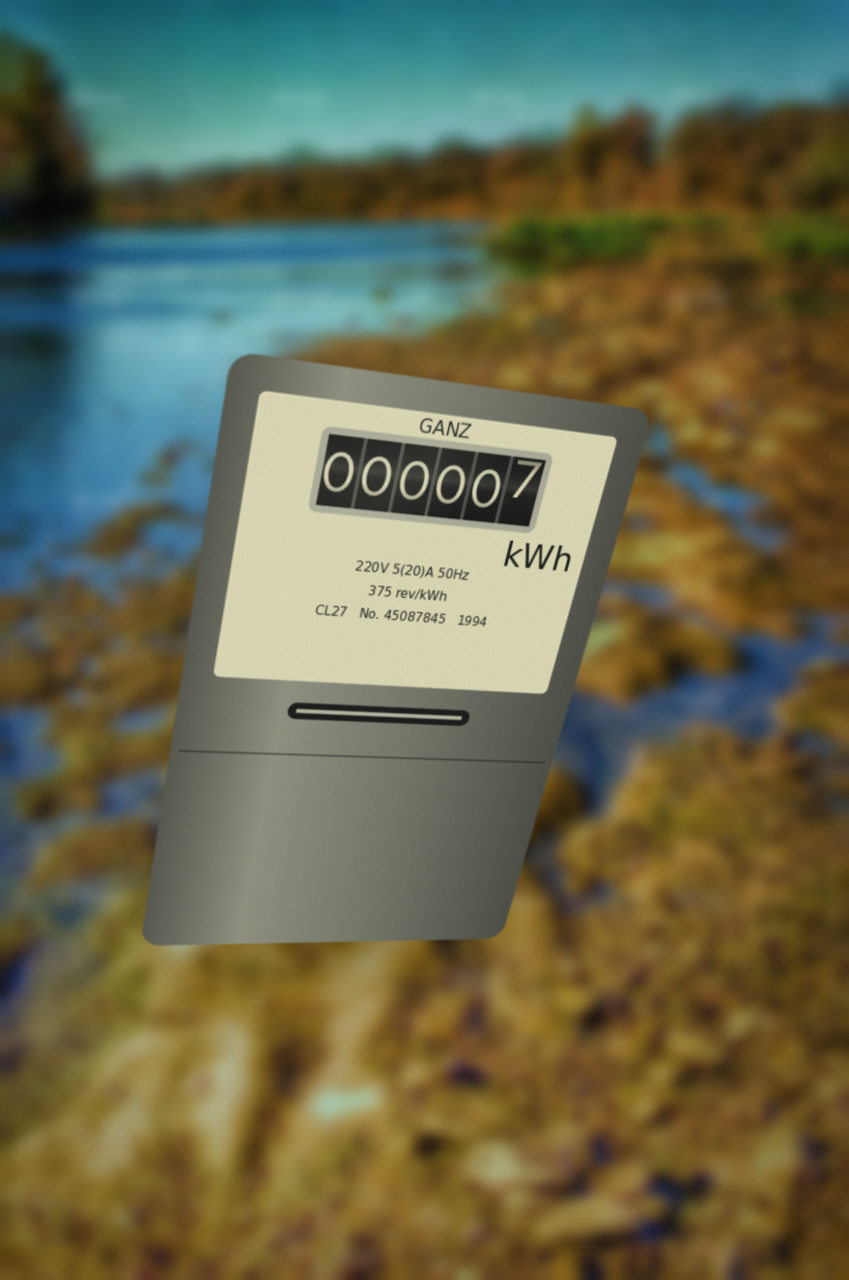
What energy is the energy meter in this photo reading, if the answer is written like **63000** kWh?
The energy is **7** kWh
